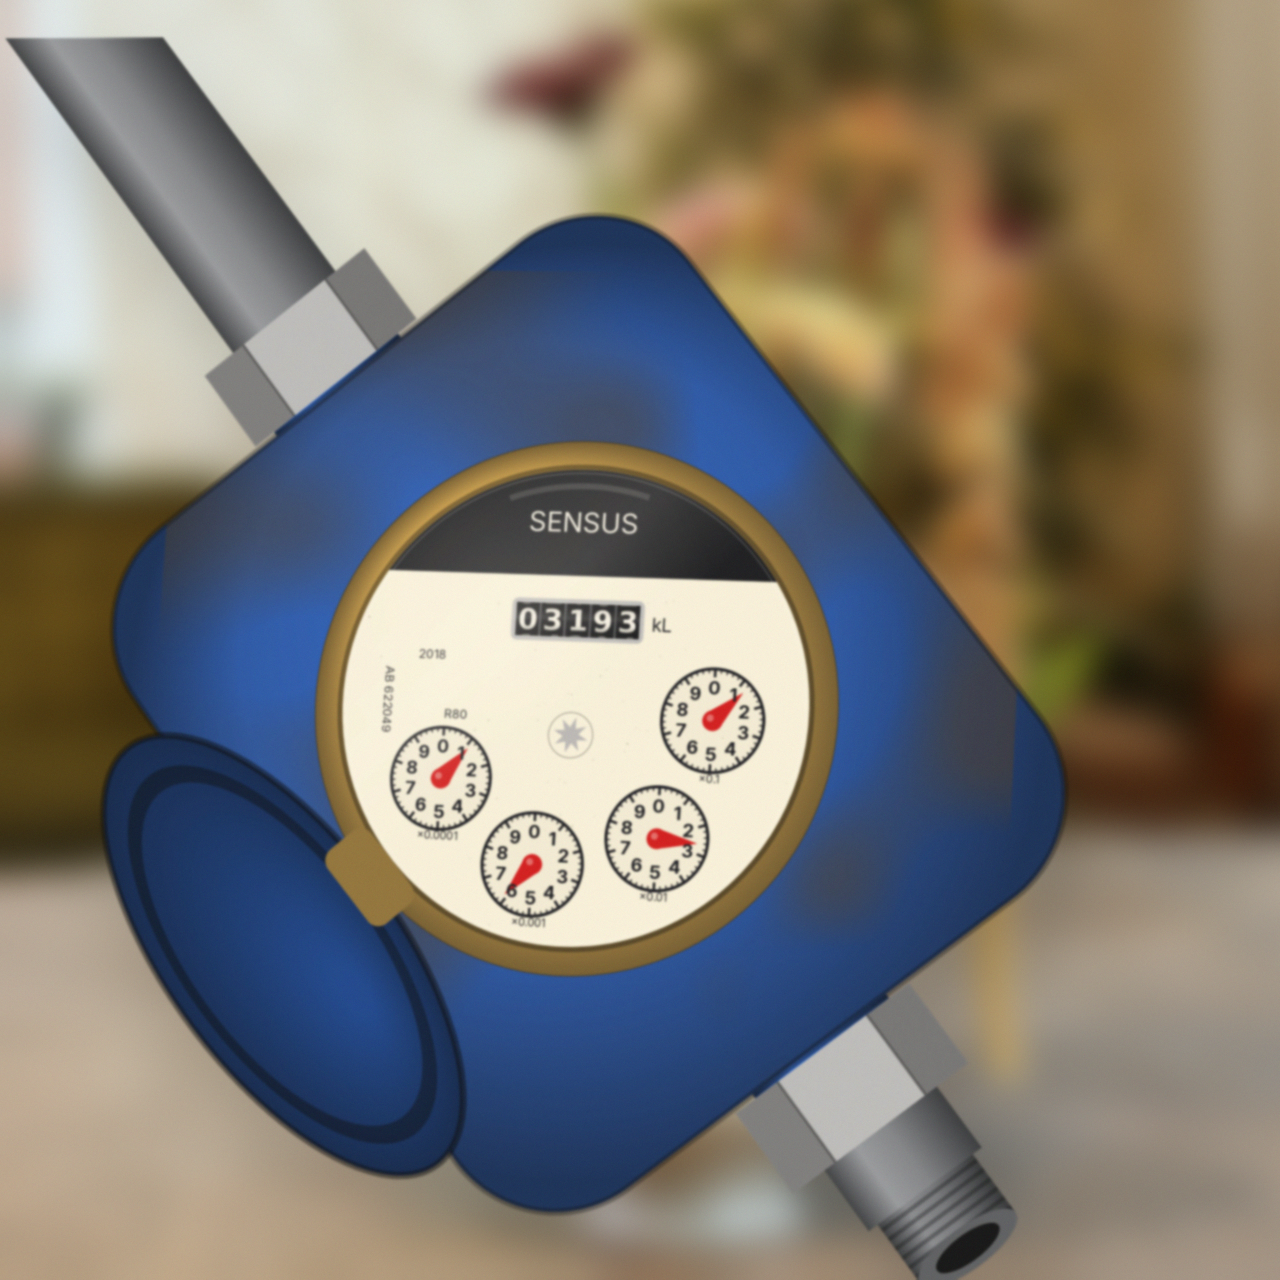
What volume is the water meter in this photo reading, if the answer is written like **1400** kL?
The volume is **3193.1261** kL
